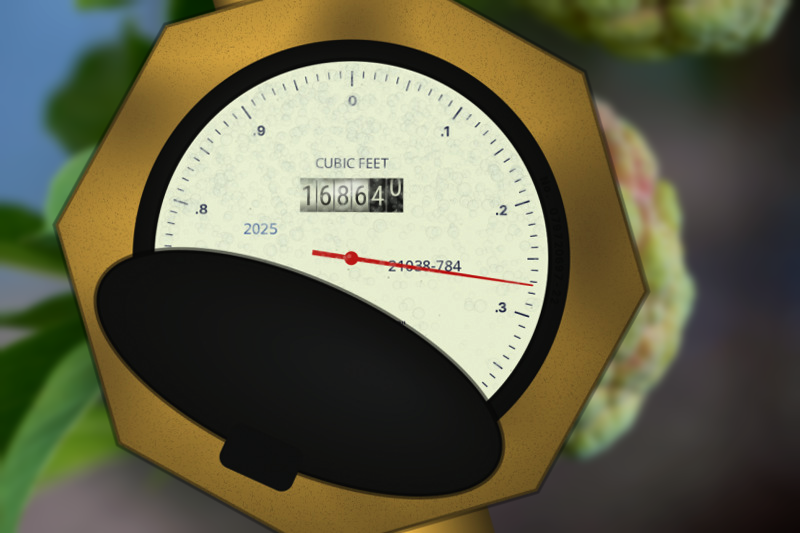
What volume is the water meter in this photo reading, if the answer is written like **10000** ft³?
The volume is **168640.27** ft³
